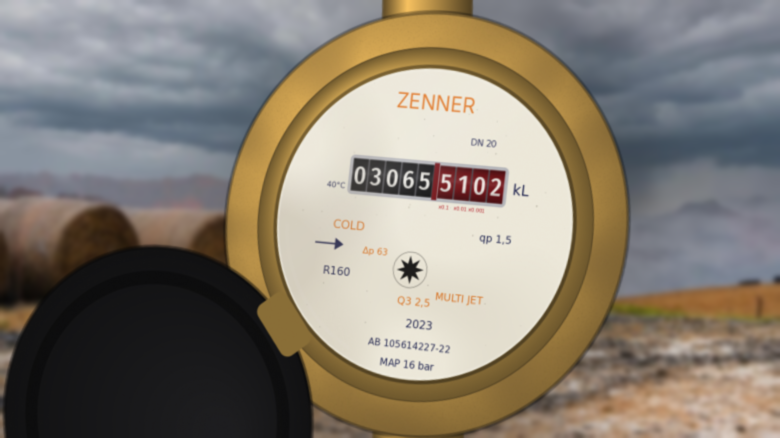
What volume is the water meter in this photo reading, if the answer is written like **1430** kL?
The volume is **3065.5102** kL
